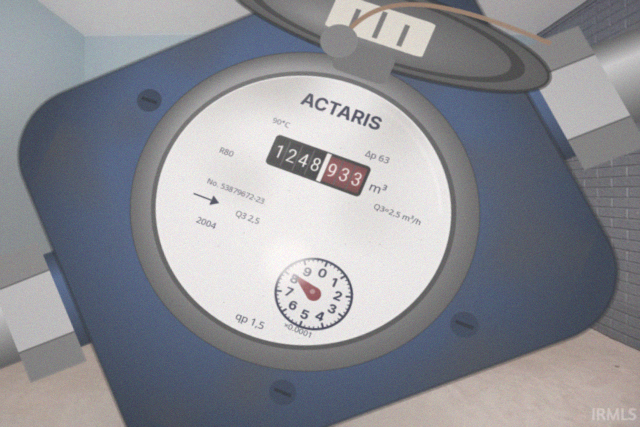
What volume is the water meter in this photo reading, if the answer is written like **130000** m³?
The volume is **1248.9338** m³
